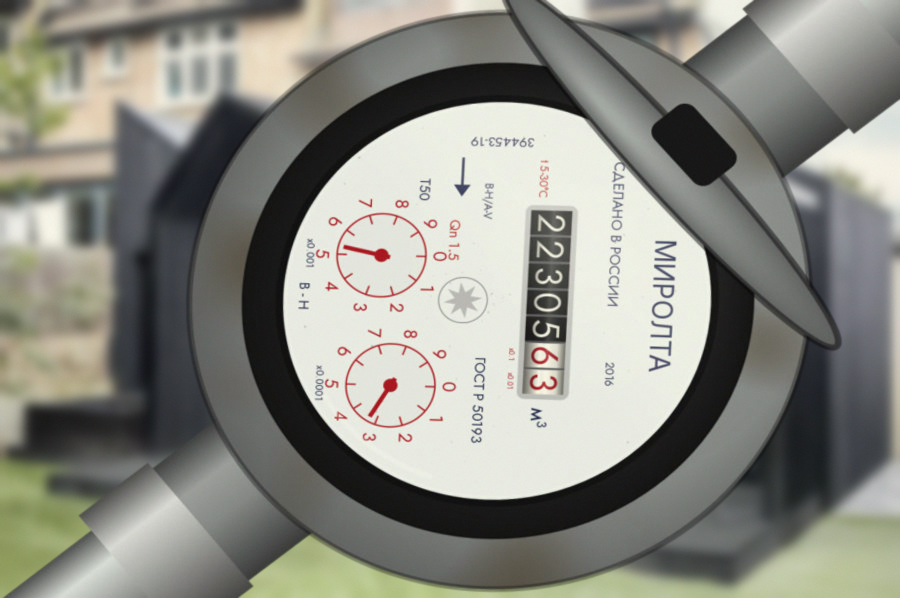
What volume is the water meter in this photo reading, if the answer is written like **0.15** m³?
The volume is **22305.6353** m³
